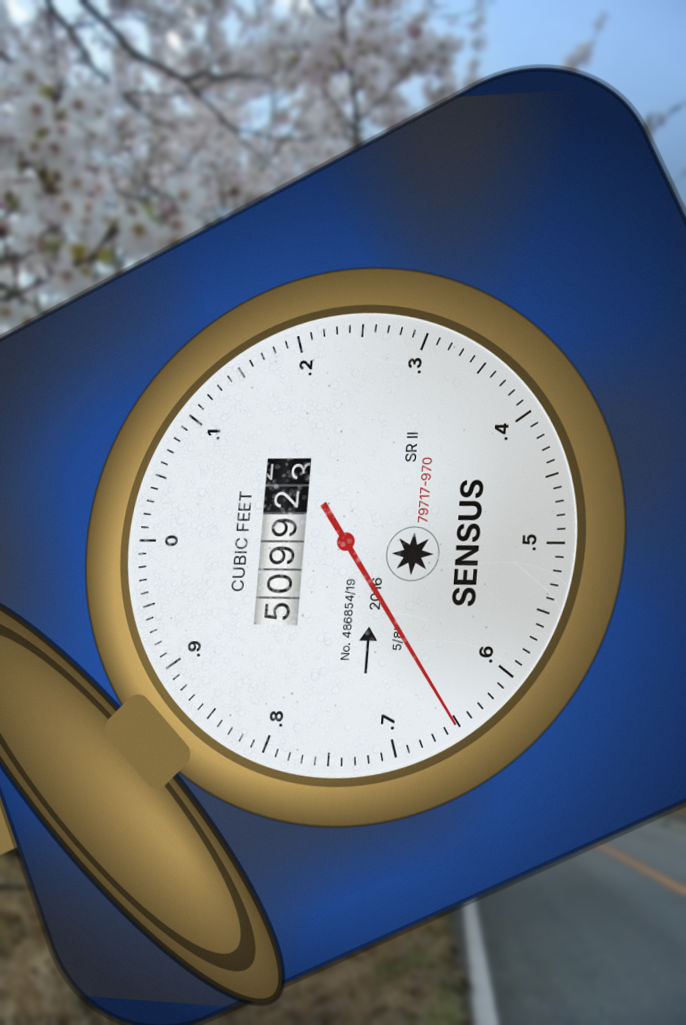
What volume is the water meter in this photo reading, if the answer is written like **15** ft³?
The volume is **509922.65** ft³
